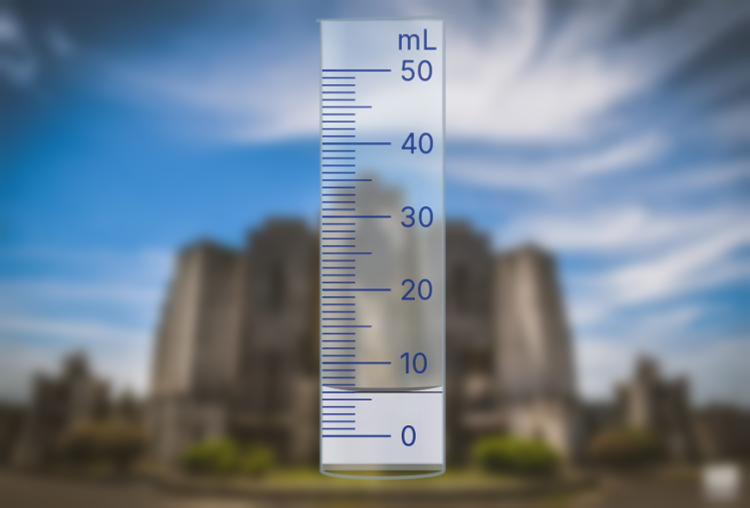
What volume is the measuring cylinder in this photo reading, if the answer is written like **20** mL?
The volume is **6** mL
